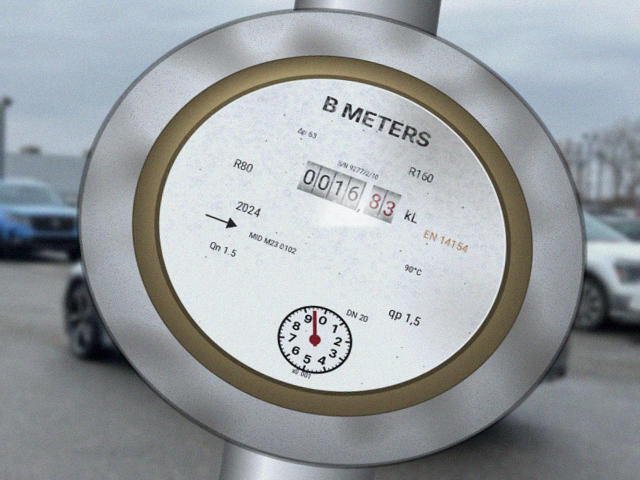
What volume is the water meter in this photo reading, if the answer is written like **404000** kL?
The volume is **16.829** kL
